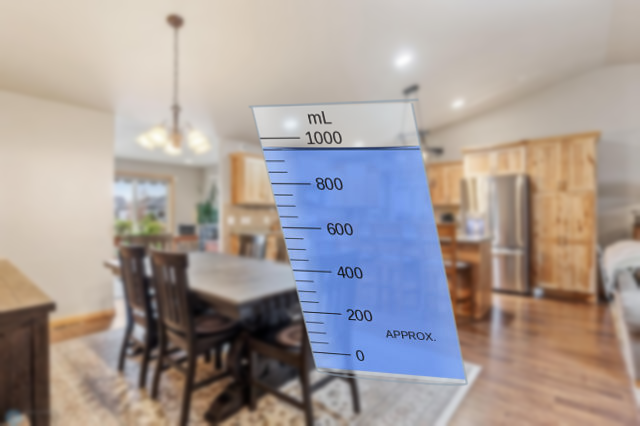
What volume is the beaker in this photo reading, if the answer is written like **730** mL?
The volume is **950** mL
